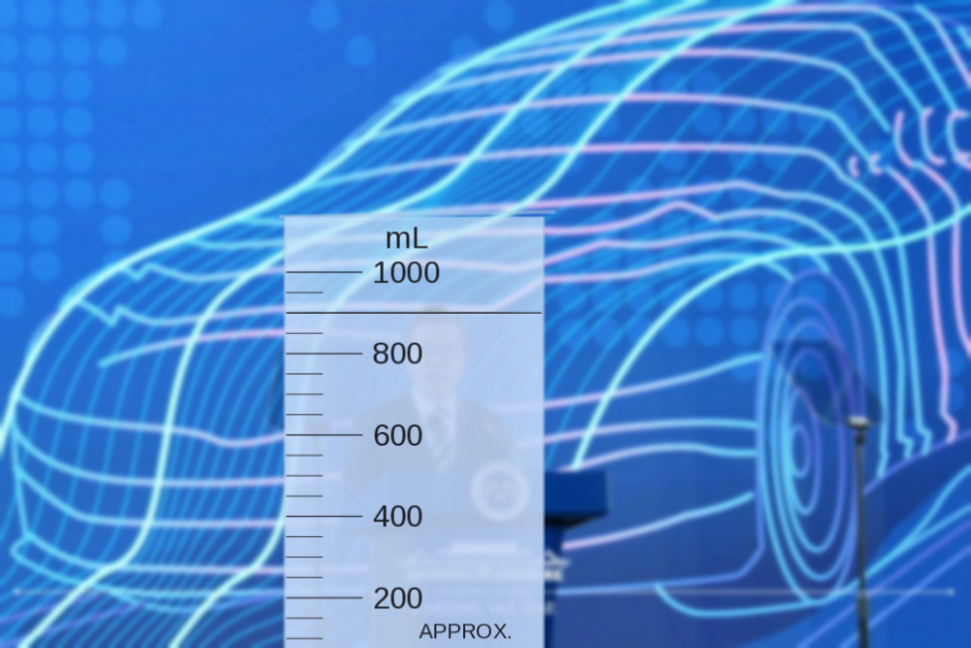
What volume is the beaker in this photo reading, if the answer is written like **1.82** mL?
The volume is **900** mL
